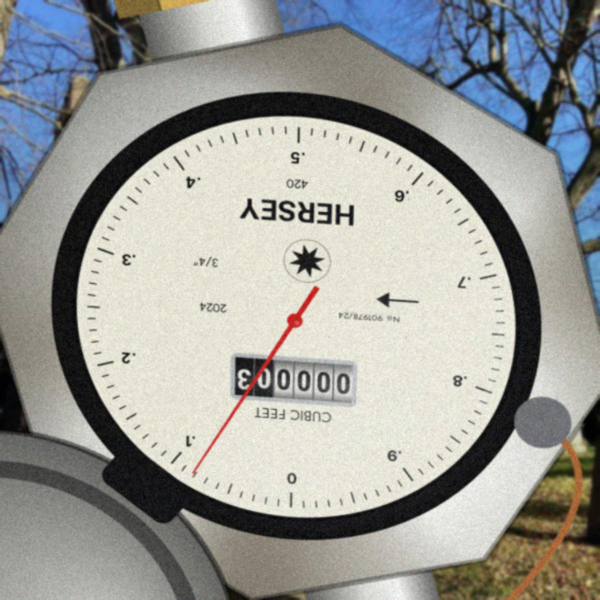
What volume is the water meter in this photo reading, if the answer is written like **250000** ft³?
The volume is **3.08** ft³
